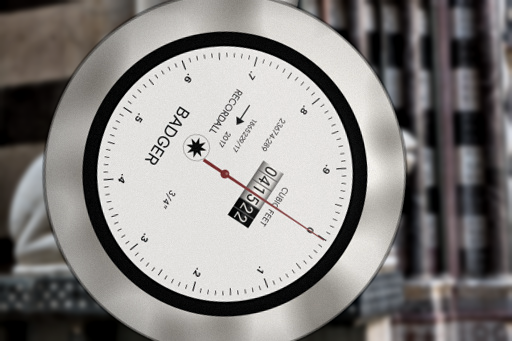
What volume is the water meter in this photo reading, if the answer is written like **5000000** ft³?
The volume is **41522.00** ft³
